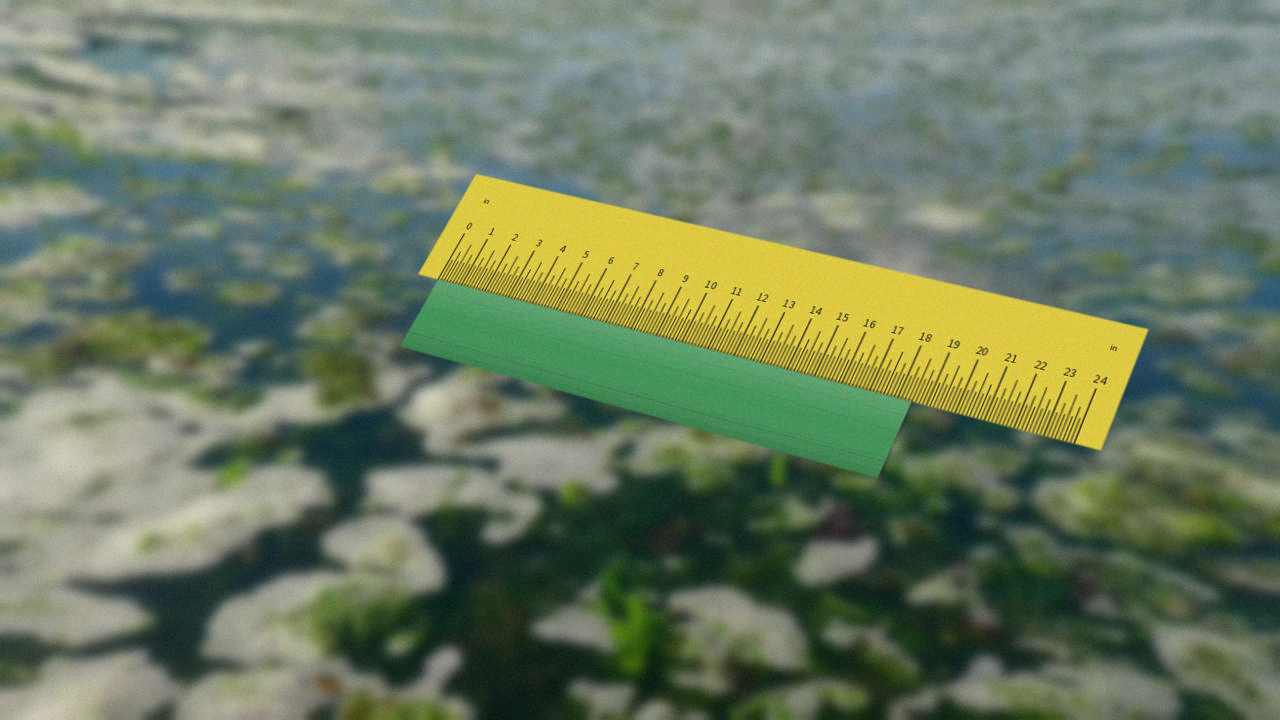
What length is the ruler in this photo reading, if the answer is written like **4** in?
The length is **18.5** in
